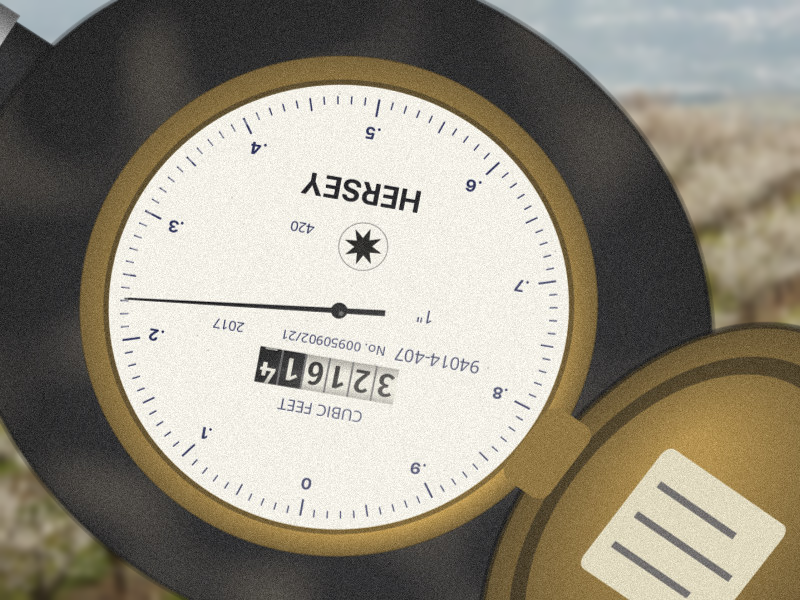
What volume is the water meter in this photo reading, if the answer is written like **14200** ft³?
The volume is **321614.23** ft³
